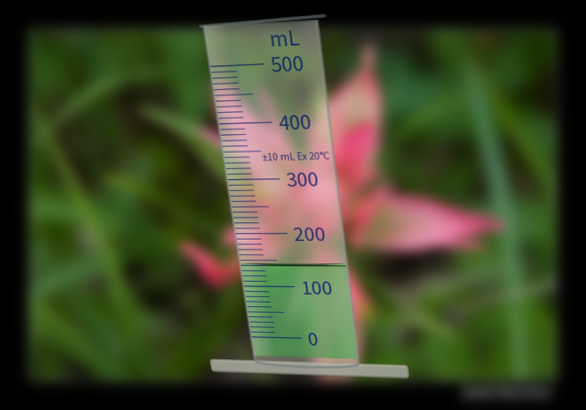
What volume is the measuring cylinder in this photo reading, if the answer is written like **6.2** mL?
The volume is **140** mL
